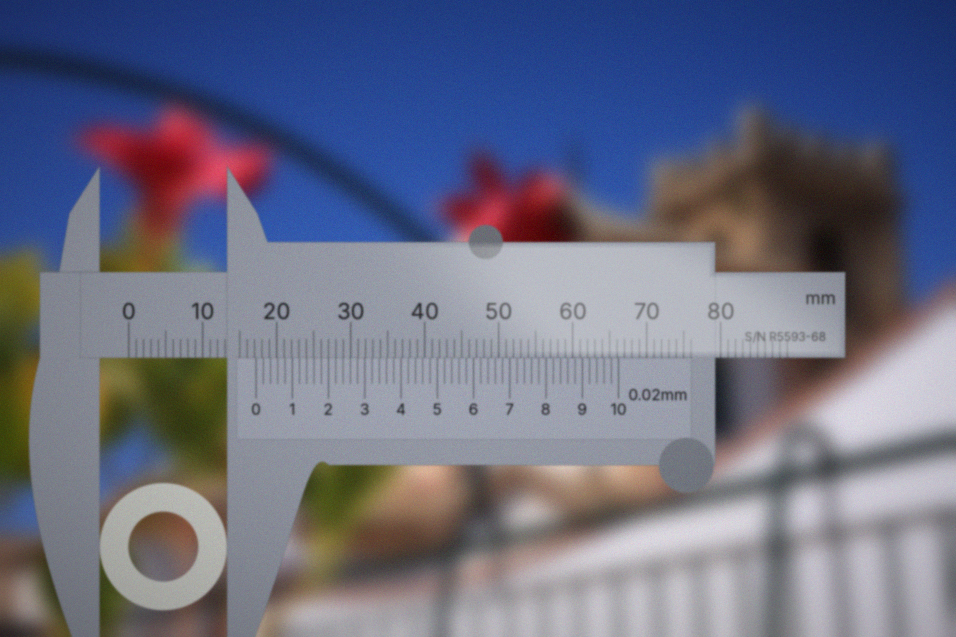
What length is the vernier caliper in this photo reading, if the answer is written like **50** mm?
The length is **17.2** mm
